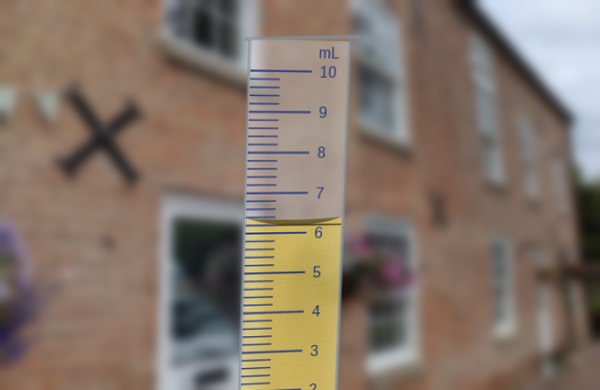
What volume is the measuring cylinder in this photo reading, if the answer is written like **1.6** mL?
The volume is **6.2** mL
